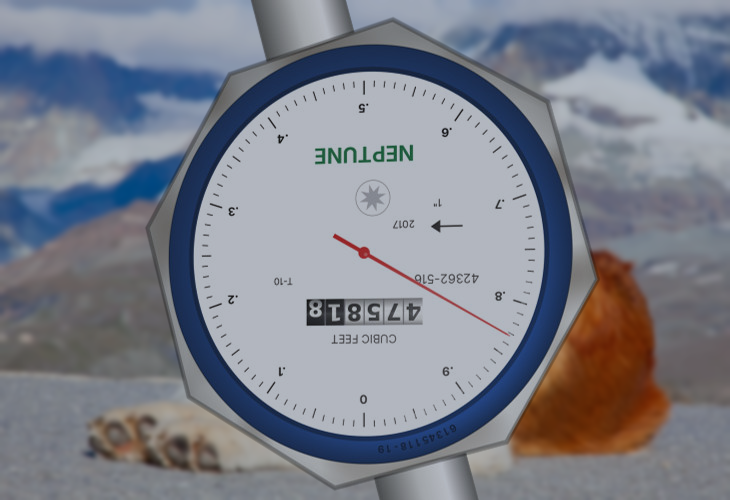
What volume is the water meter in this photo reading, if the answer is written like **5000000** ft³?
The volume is **475817.83** ft³
